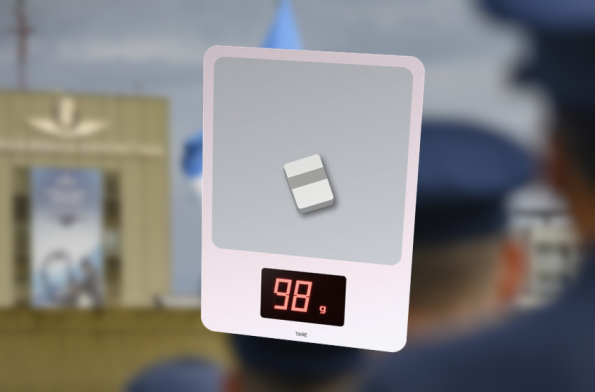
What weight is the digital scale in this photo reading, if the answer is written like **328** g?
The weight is **98** g
